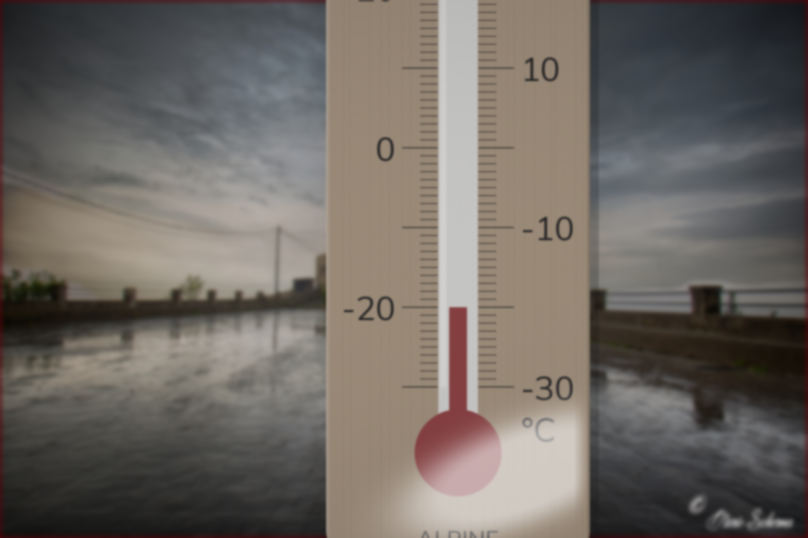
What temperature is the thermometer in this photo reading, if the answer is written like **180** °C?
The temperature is **-20** °C
